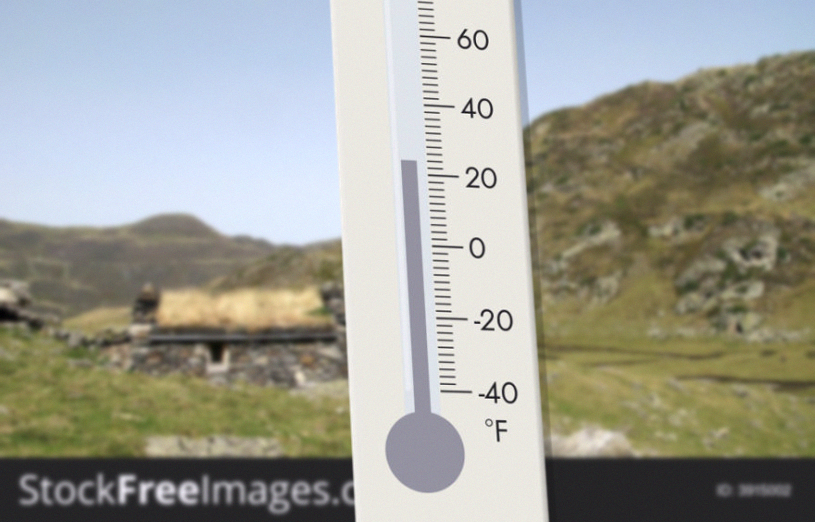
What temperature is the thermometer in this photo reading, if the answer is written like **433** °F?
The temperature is **24** °F
